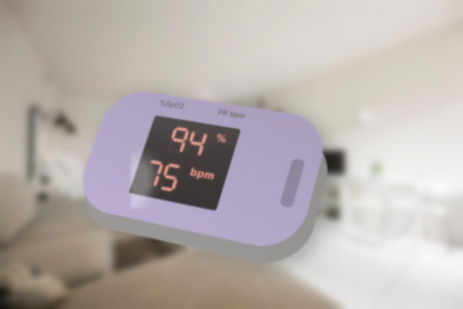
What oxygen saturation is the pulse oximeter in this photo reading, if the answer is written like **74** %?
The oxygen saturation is **94** %
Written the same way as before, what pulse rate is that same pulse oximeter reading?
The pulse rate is **75** bpm
